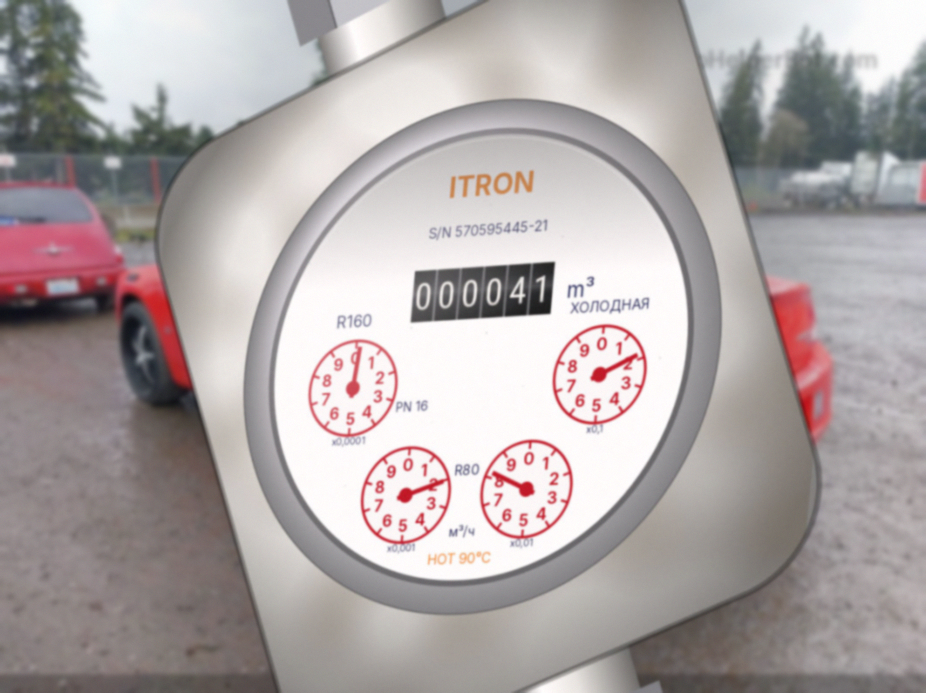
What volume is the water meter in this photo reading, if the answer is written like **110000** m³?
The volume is **41.1820** m³
